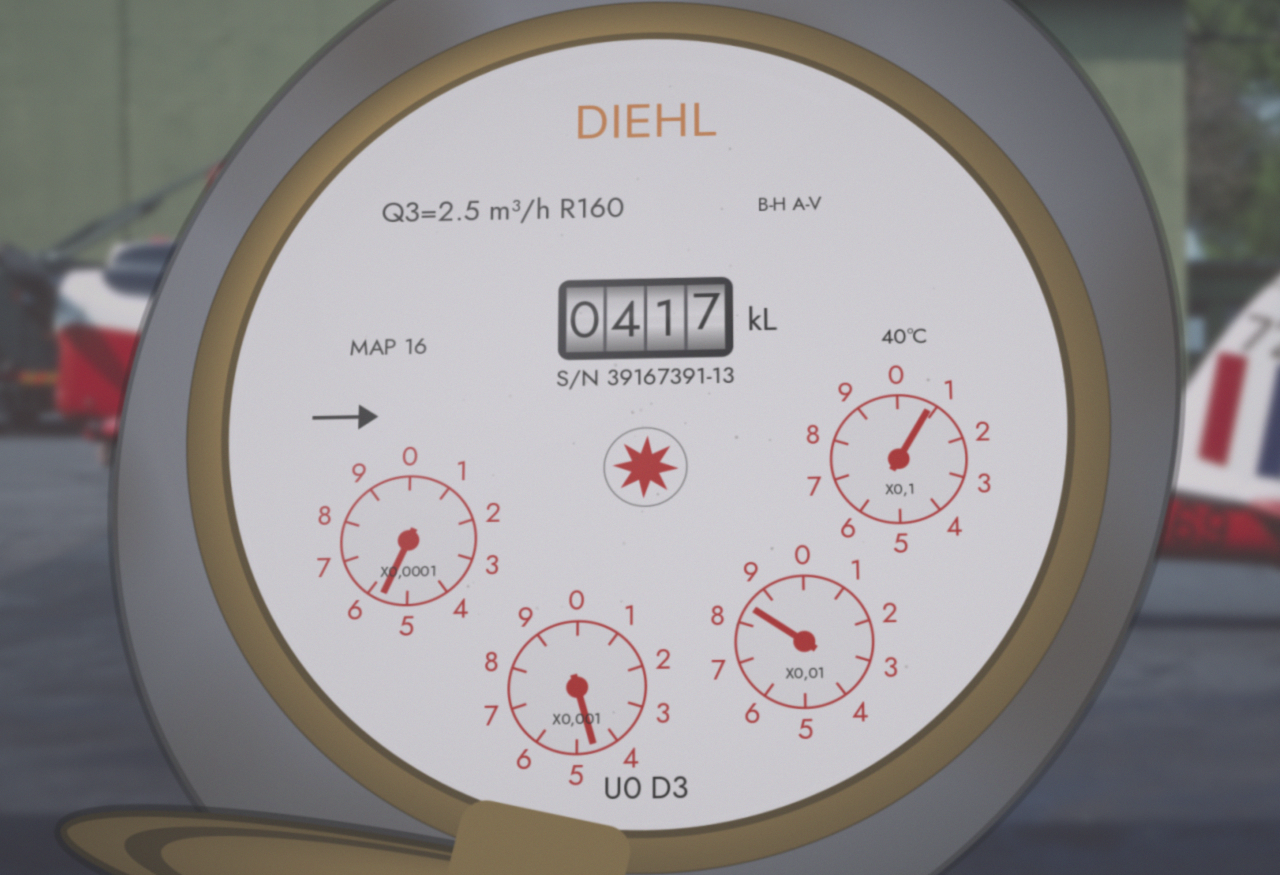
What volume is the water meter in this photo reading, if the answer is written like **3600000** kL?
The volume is **417.0845** kL
